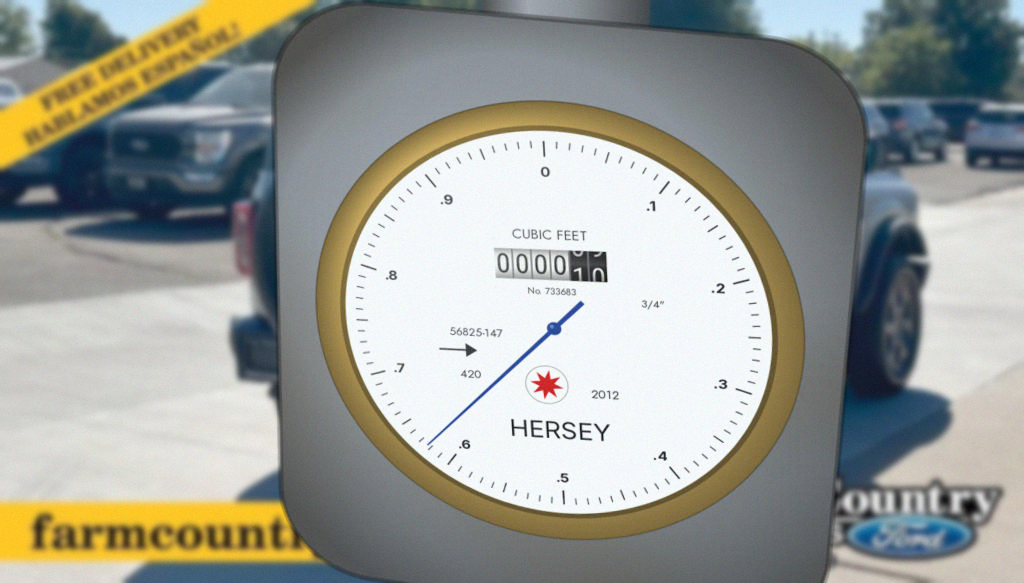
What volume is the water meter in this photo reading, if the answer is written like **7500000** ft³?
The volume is **9.62** ft³
